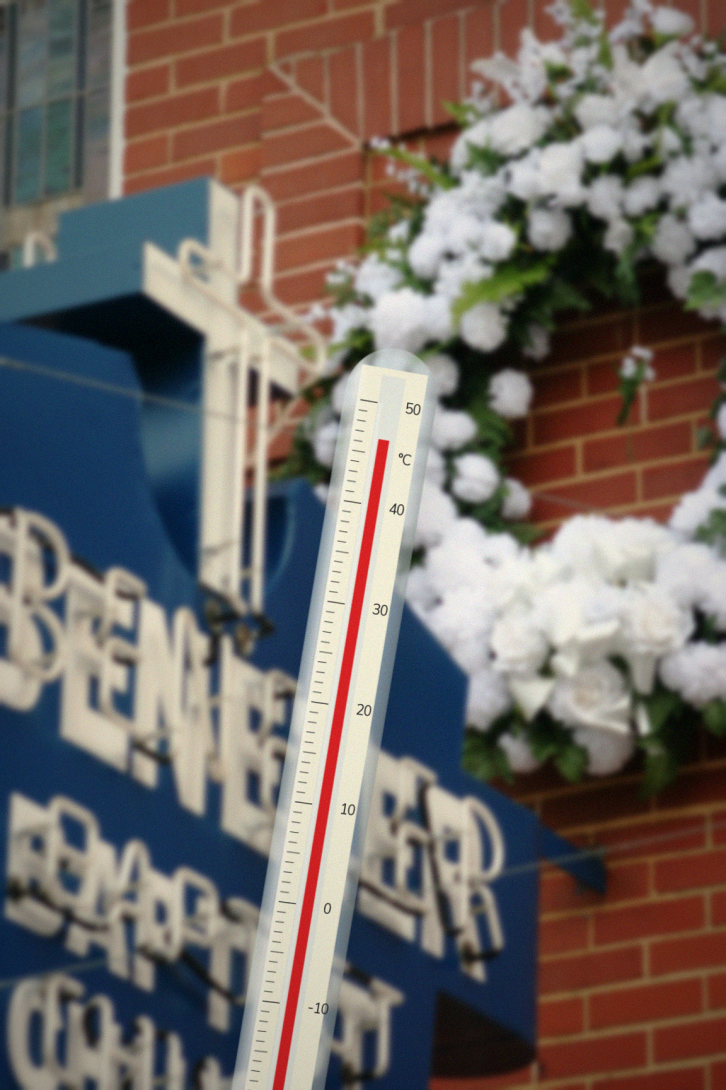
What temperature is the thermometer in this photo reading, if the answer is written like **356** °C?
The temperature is **46.5** °C
